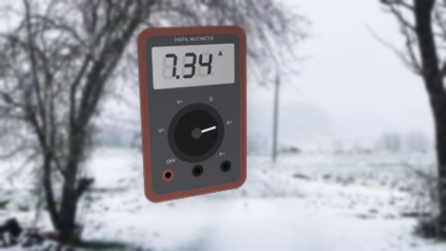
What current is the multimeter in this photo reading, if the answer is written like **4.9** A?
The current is **7.34** A
